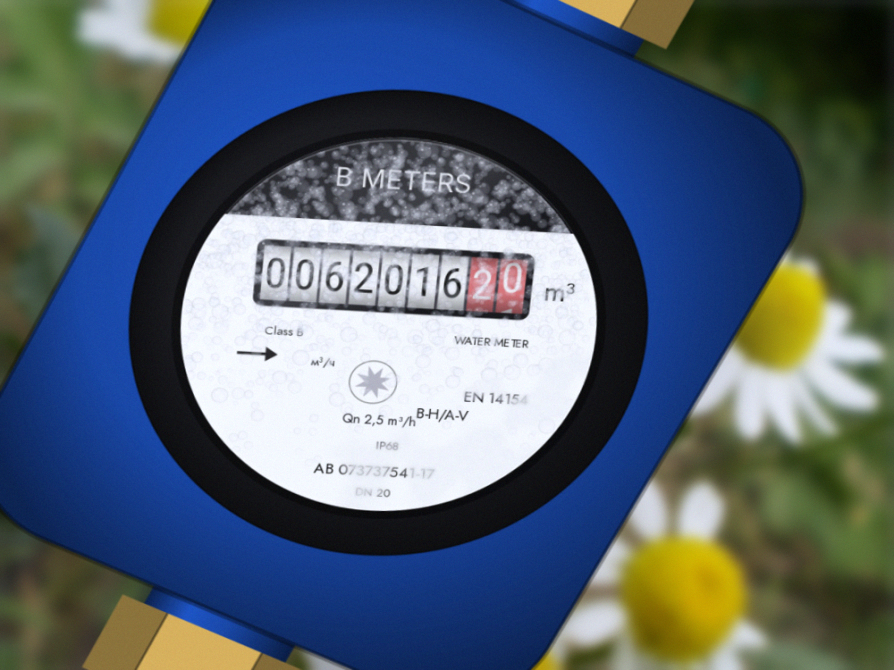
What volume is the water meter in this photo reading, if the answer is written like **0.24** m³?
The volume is **62016.20** m³
